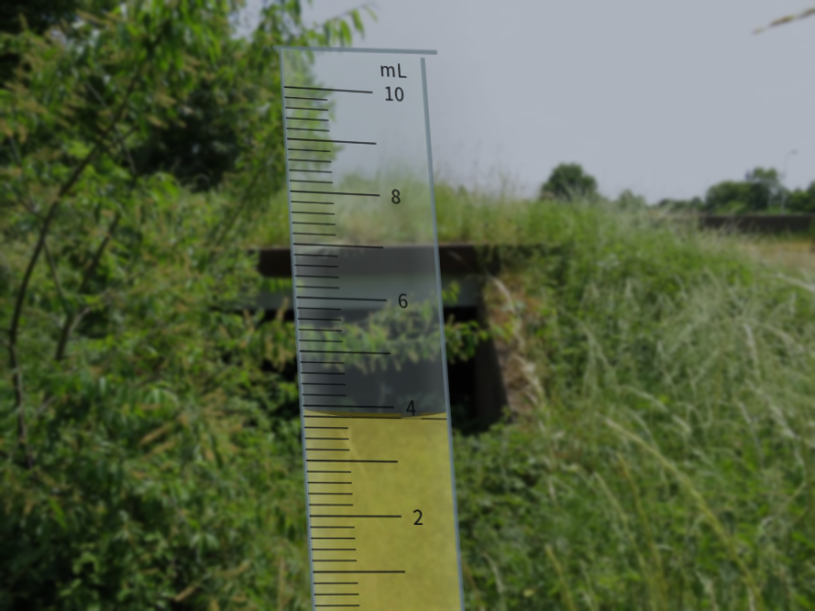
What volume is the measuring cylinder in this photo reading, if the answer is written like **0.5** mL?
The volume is **3.8** mL
